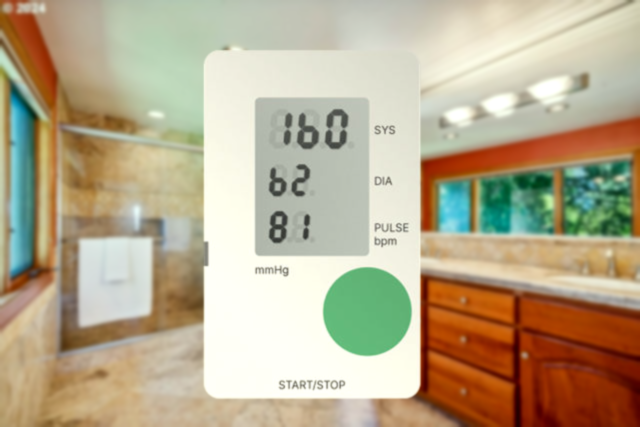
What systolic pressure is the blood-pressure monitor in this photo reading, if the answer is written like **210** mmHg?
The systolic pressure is **160** mmHg
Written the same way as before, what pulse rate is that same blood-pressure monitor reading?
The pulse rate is **81** bpm
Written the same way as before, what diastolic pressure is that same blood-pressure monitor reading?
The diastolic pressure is **62** mmHg
